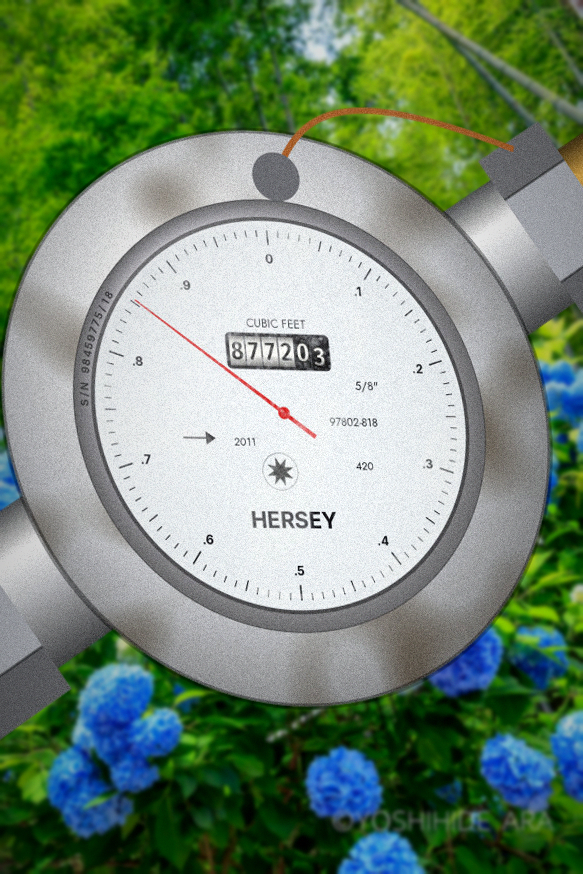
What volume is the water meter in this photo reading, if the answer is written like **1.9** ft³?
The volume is **877202.85** ft³
